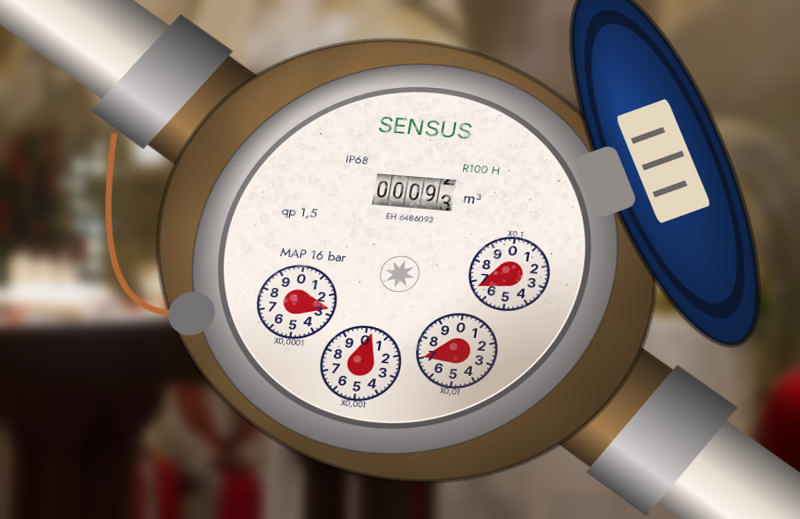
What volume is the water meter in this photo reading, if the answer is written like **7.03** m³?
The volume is **92.6702** m³
